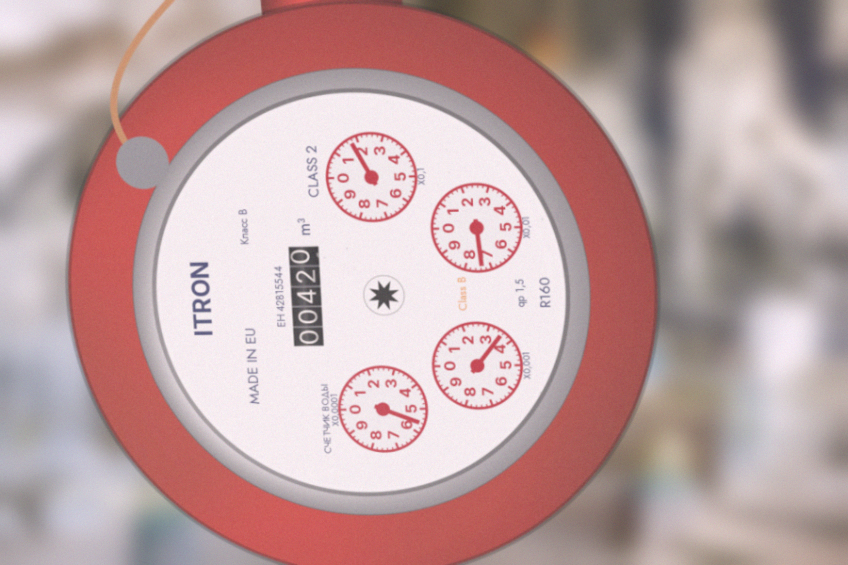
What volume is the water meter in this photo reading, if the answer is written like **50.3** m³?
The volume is **420.1735** m³
